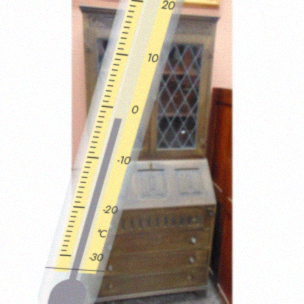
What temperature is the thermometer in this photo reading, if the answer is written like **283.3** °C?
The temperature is **-2** °C
